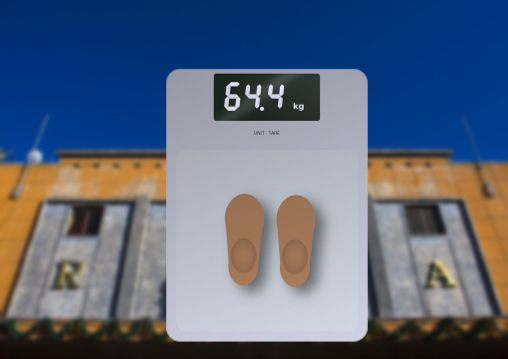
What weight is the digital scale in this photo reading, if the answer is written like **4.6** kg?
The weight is **64.4** kg
